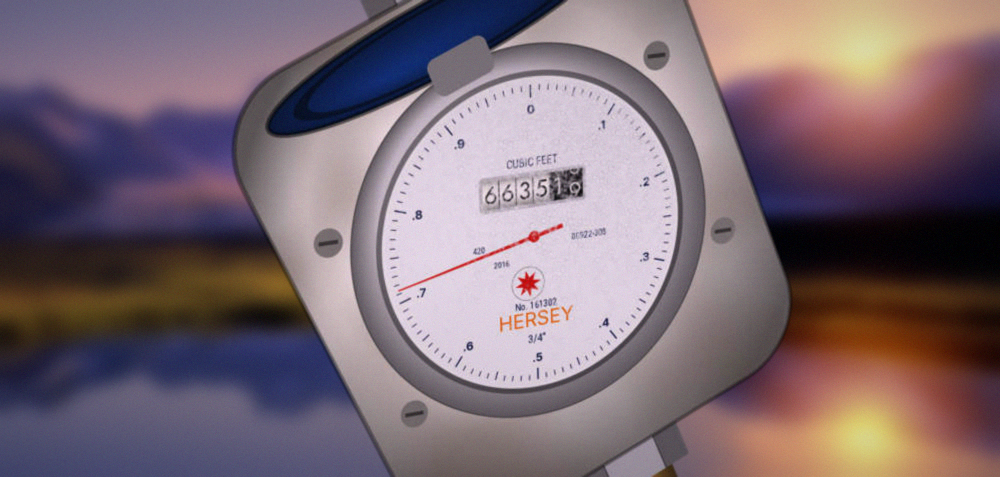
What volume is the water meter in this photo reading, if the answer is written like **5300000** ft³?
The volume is **663518.71** ft³
